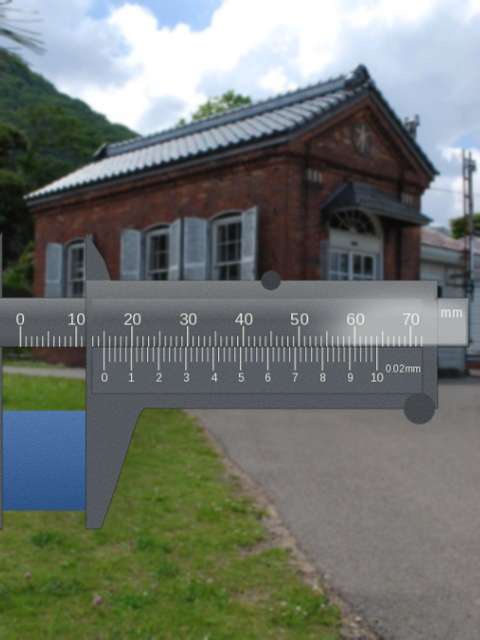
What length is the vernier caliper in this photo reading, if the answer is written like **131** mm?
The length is **15.0** mm
